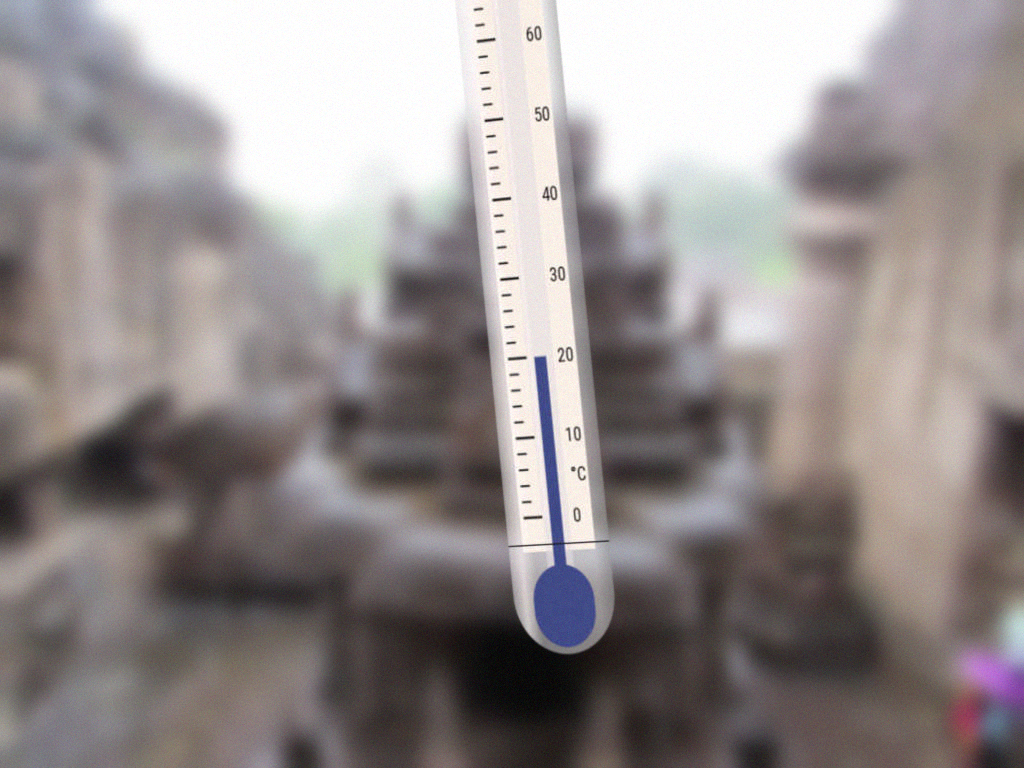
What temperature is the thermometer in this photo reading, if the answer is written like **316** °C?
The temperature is **20** °C
